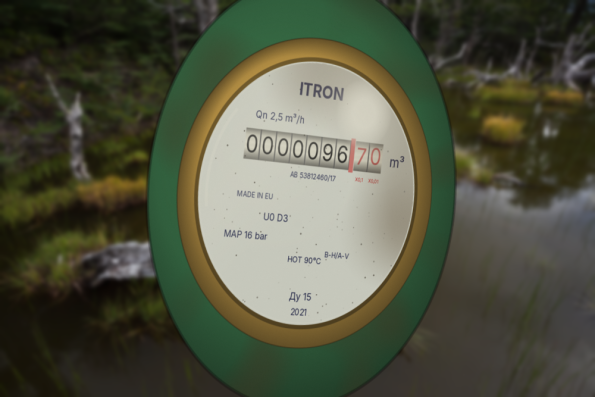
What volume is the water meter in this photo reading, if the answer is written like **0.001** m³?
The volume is **96.70** m³
